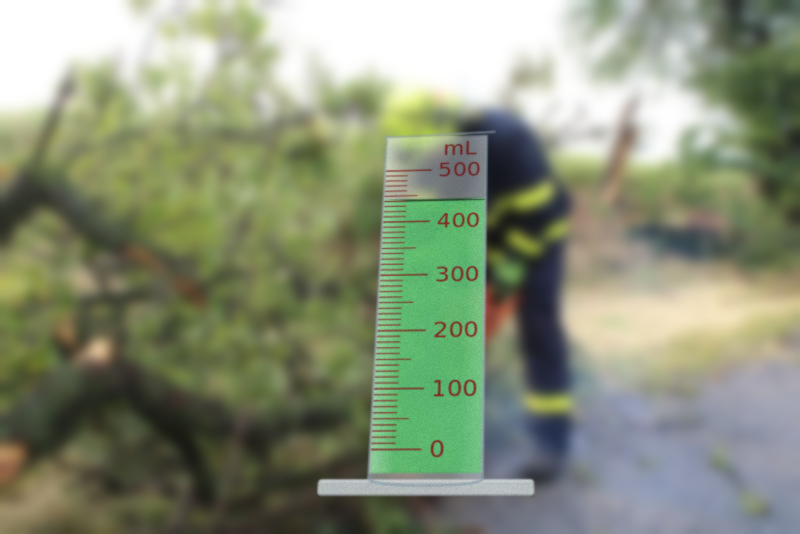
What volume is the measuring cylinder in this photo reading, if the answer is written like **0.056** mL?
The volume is **440** mL
